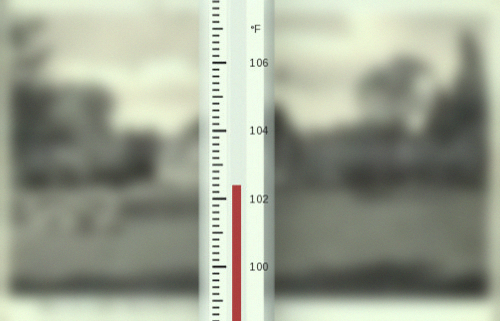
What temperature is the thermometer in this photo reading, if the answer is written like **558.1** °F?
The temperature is **102.4** °F
